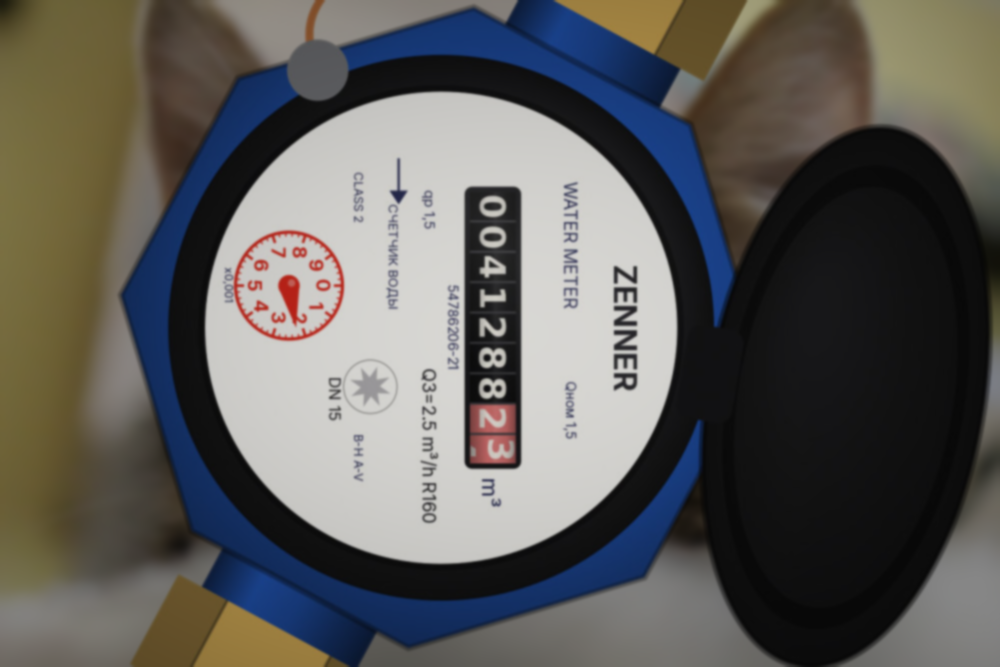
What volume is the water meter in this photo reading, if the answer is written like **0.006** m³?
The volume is **41288.232** m³
